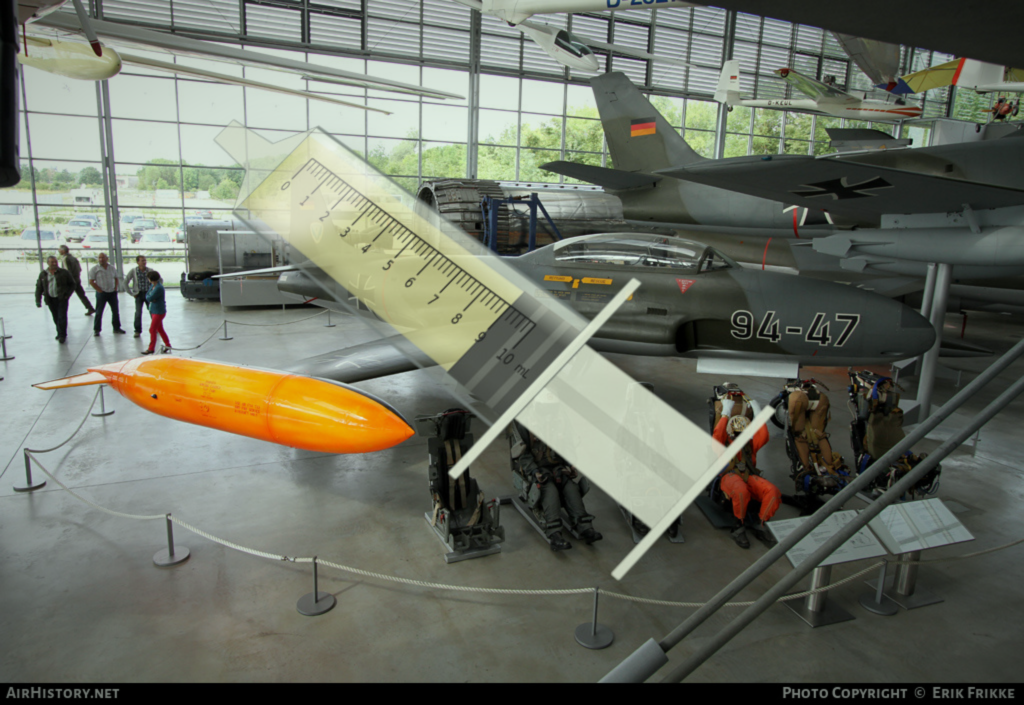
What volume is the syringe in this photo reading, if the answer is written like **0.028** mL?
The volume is **9** mL
